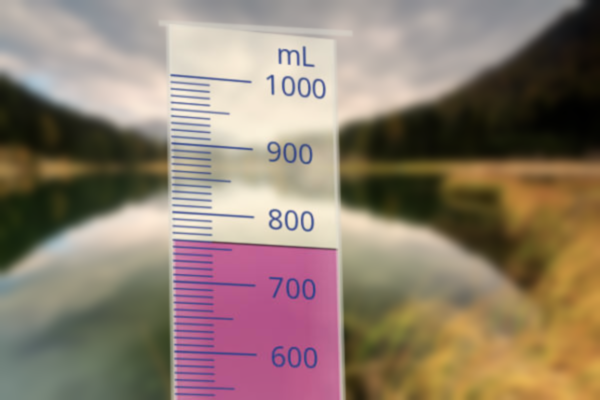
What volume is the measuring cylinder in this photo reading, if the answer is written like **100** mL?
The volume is **760** mL
